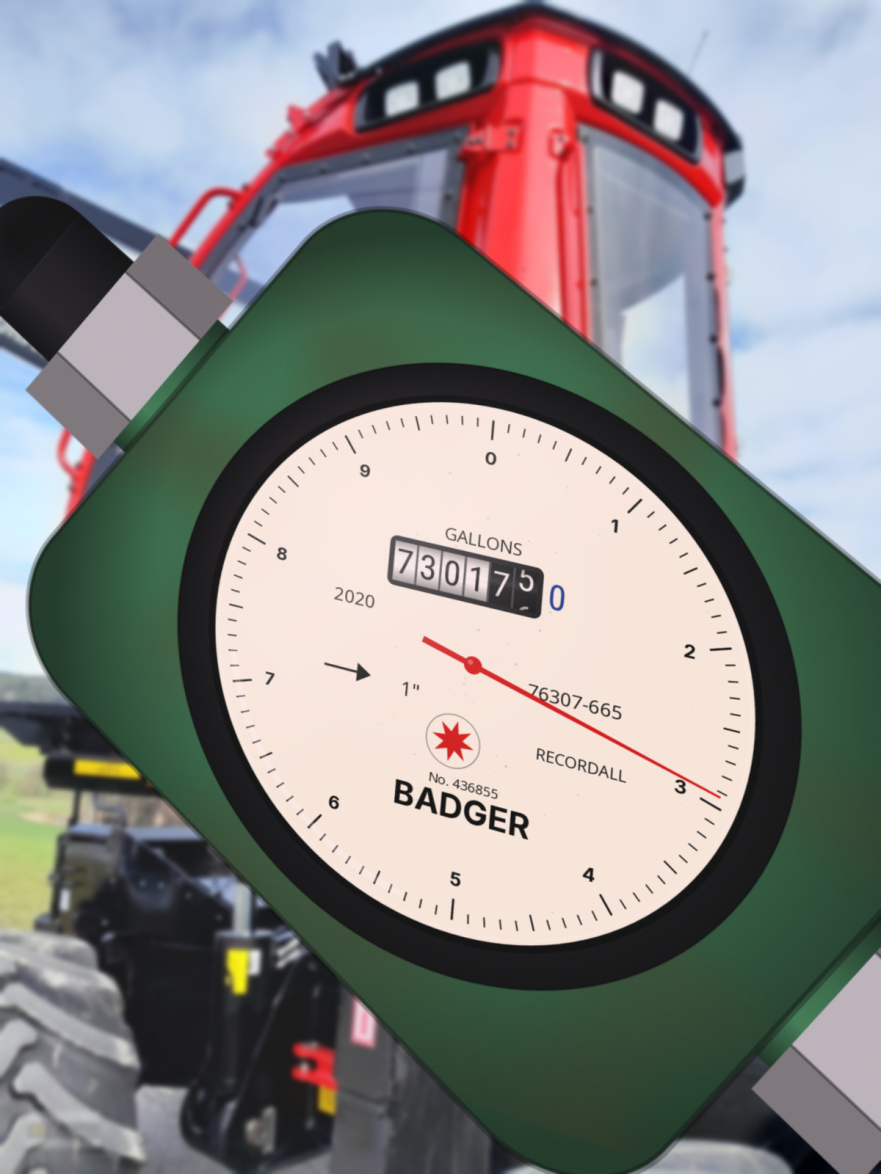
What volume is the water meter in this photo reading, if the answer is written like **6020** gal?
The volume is **7301752.9** gal
